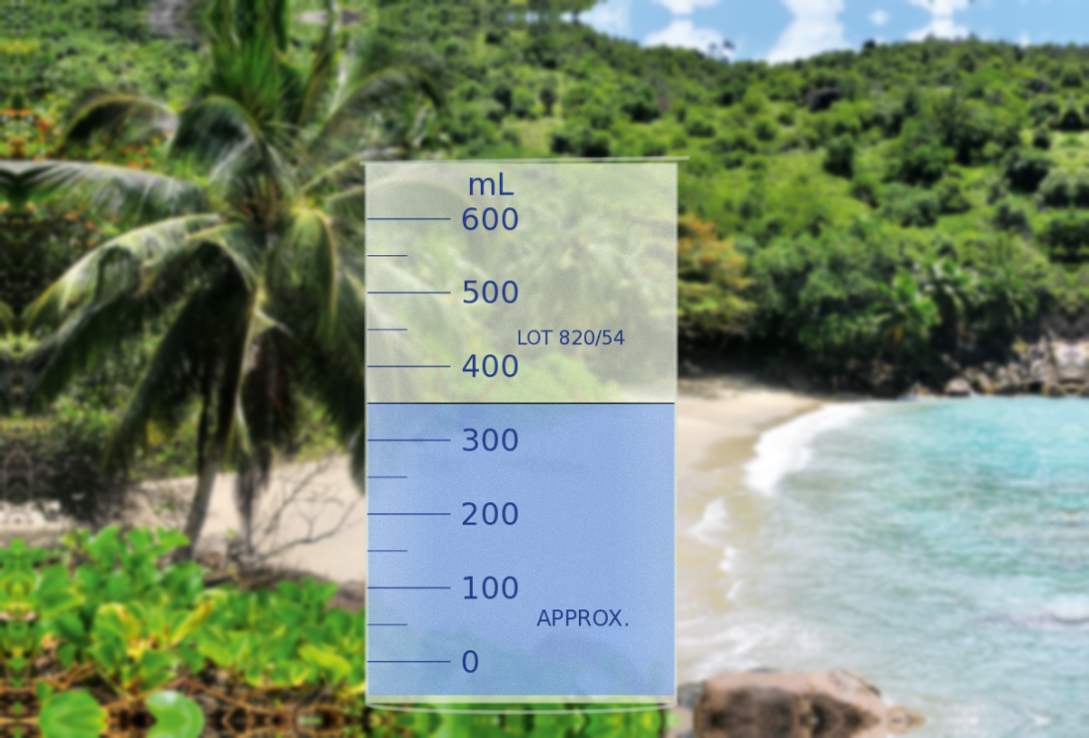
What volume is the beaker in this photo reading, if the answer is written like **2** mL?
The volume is **350** mL
